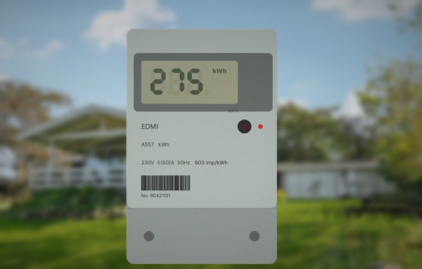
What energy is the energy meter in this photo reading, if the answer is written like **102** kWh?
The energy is **275** kWh
